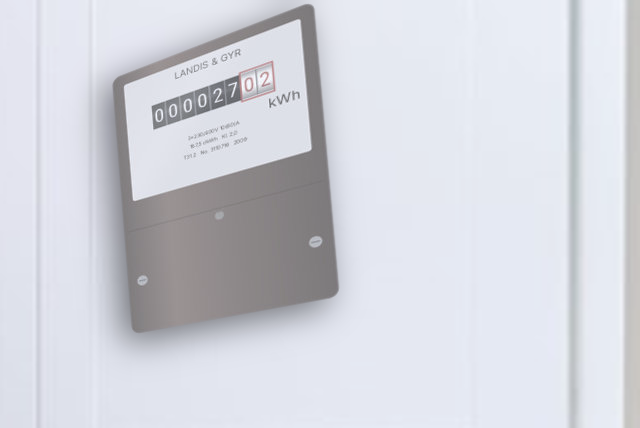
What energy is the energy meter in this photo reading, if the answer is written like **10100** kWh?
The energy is **27.02** kWh
